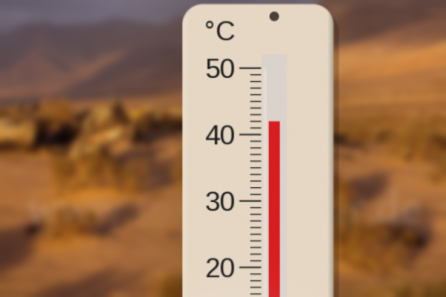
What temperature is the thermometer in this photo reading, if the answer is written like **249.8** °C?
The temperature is **42** °C
